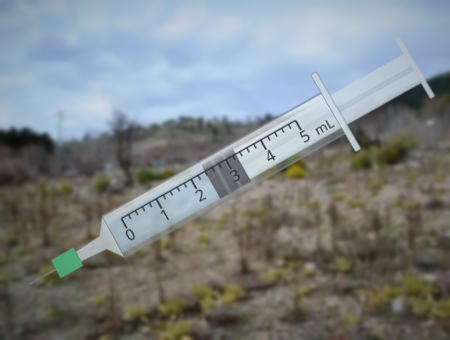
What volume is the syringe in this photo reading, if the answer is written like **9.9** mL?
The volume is **2.4** mL
